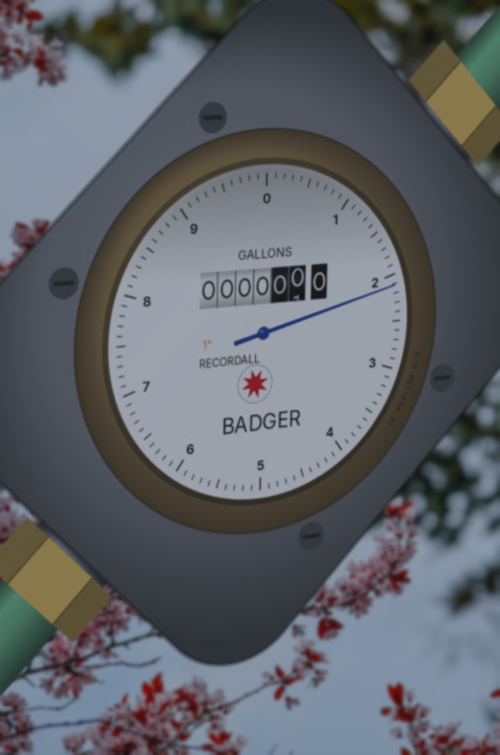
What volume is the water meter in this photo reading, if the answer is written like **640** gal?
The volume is **2.1** gal
